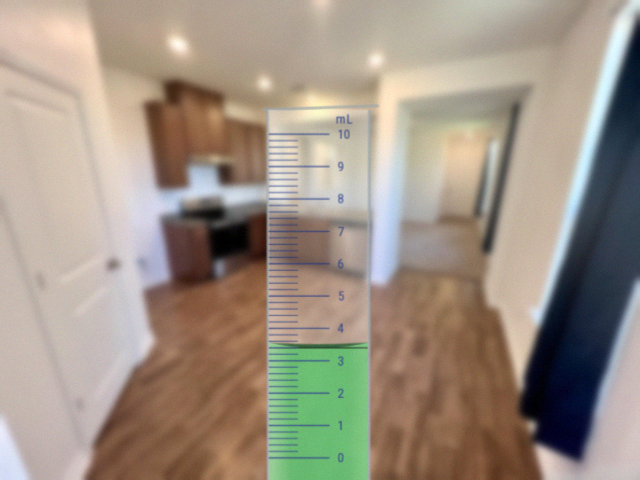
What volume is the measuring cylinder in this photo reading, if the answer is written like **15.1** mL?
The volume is **3.4** mL
